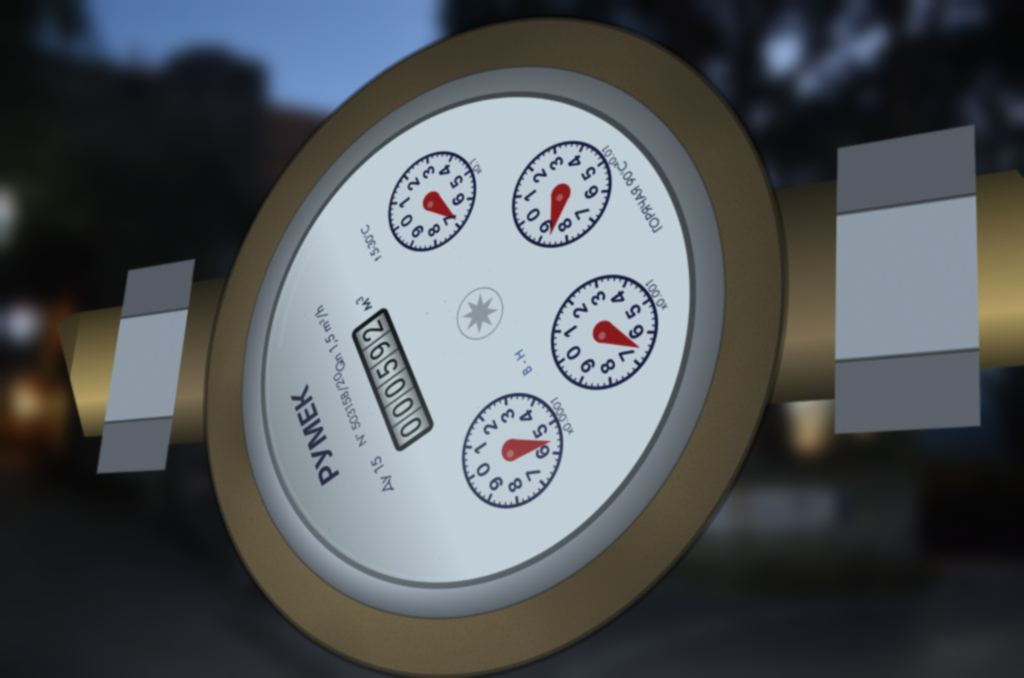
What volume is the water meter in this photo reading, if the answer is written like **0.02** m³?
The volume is **592.6865** m³
